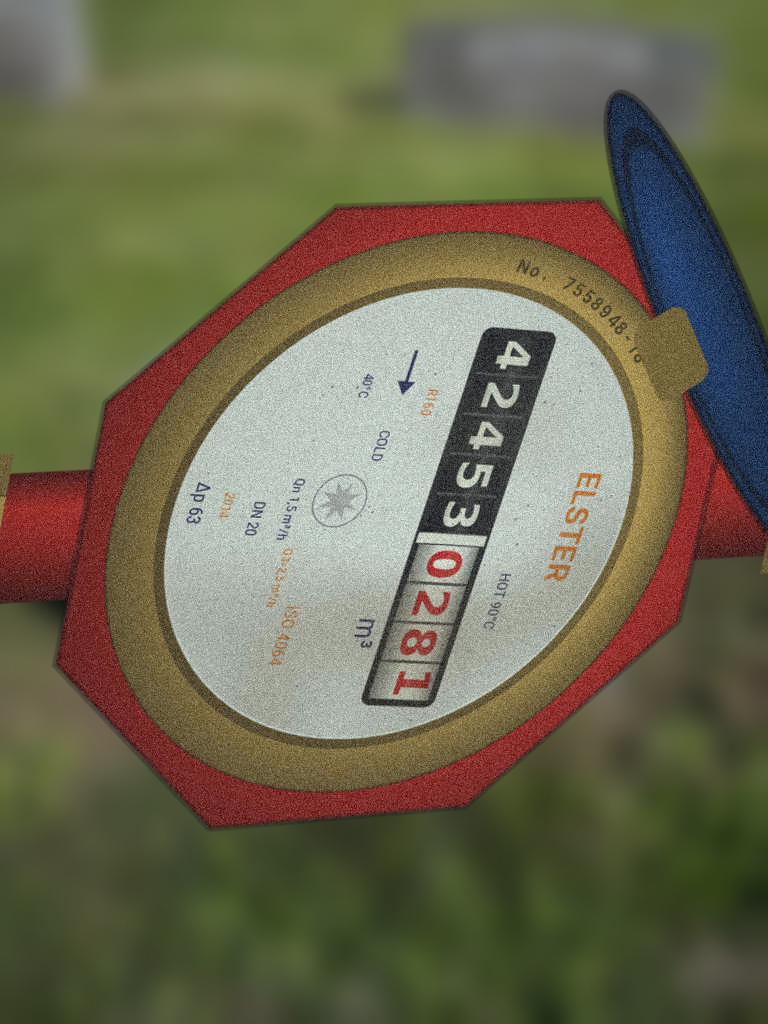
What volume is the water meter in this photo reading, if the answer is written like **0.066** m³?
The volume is **42453.0281** m³
